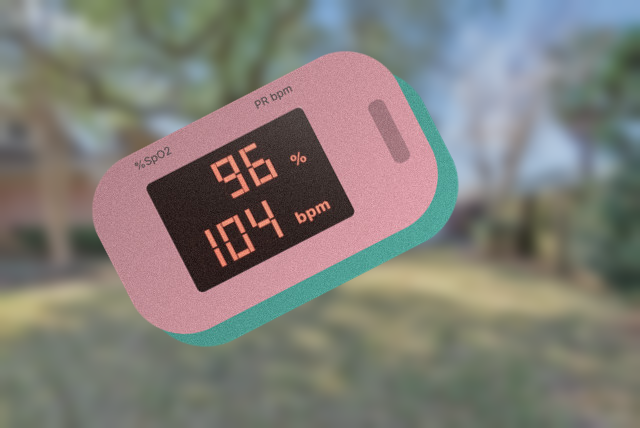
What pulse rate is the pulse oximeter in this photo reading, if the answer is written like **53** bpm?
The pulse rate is **104** bpm
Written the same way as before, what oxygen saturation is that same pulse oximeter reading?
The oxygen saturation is **96** %
